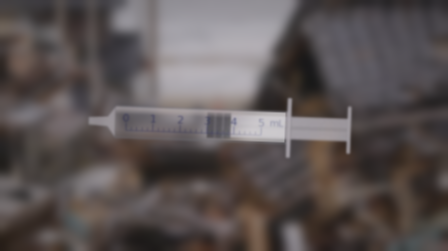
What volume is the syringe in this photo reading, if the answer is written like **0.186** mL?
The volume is **3** mL
